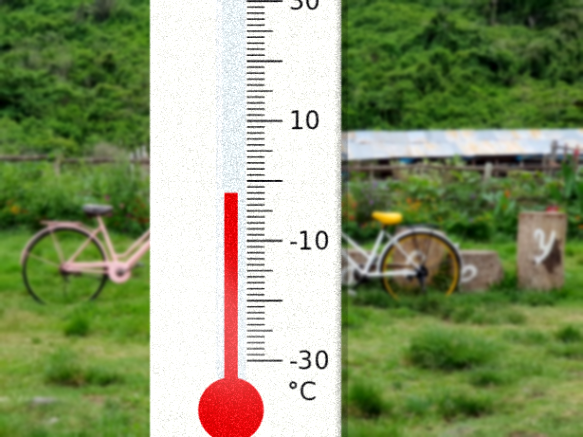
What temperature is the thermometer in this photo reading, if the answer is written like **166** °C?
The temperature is **-2** °C
